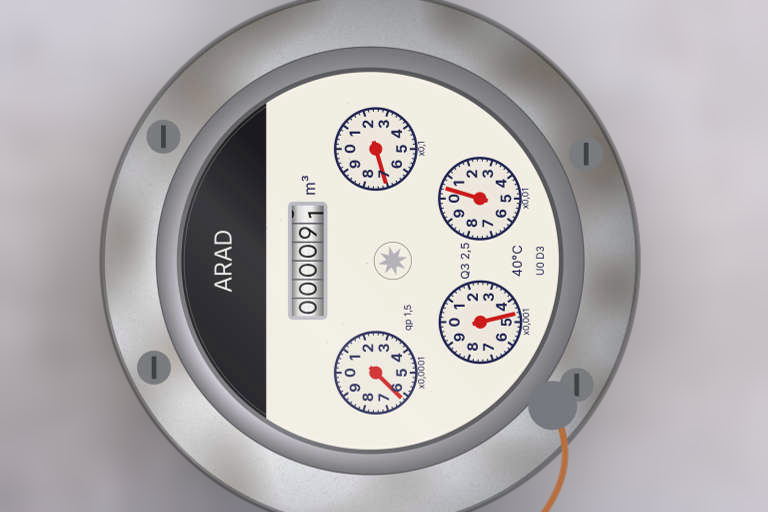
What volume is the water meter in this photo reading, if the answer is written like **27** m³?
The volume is **90.7046** m³
